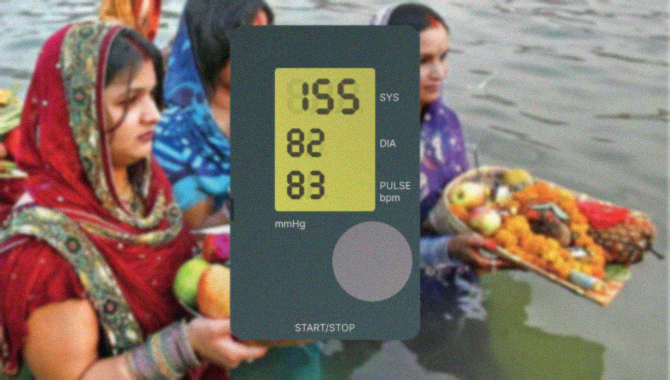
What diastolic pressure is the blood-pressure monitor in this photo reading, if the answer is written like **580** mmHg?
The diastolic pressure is **82** mmHg
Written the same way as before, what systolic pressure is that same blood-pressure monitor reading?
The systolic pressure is **155** mmHg
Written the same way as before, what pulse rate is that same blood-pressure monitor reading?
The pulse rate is **83** bpm
